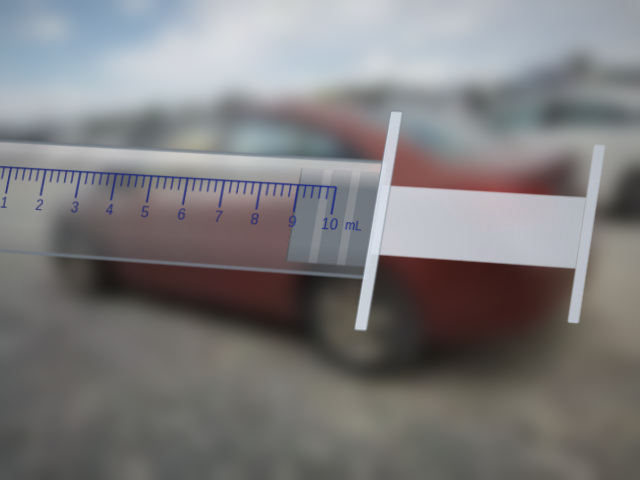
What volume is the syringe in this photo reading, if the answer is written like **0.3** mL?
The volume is **9** mL
